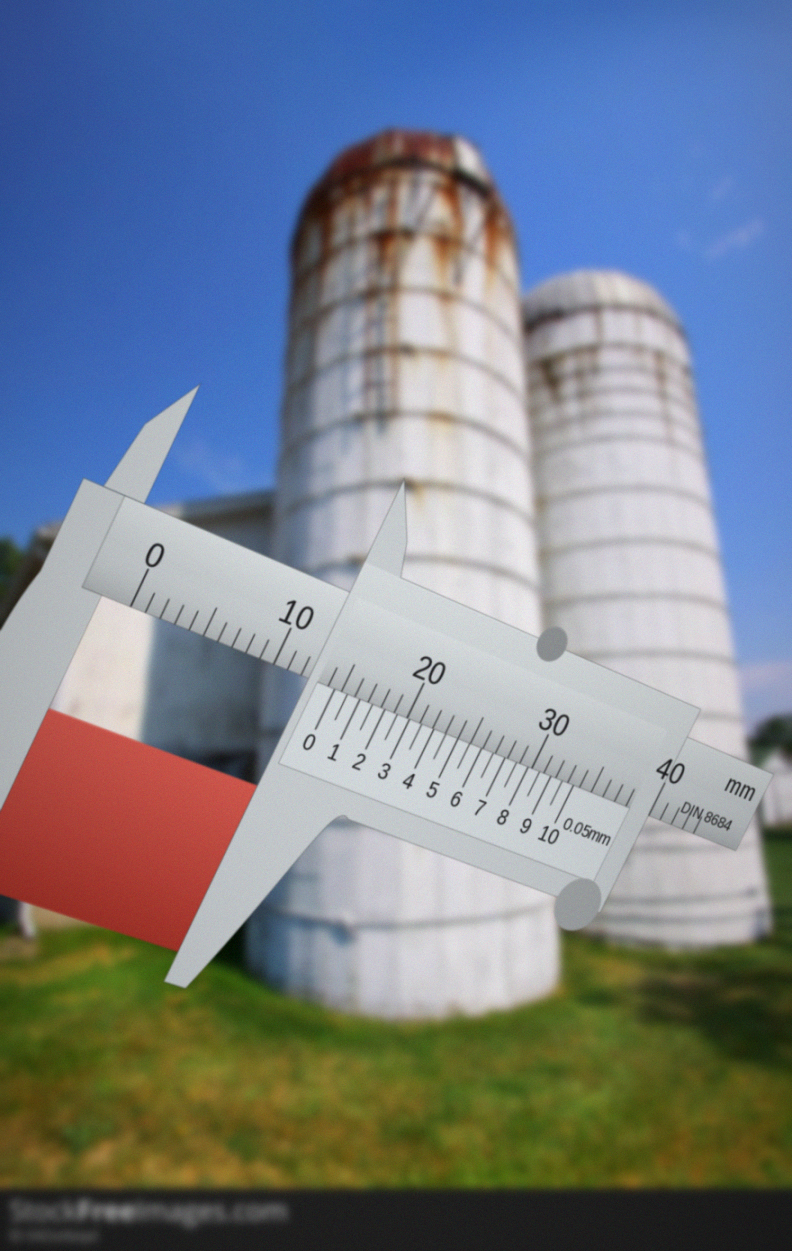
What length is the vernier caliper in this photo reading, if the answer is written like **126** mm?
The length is **14.5** mm
